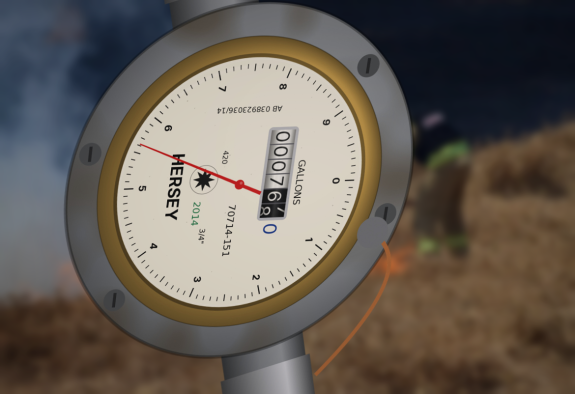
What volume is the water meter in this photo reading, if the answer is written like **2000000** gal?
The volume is **7675.6** gal
